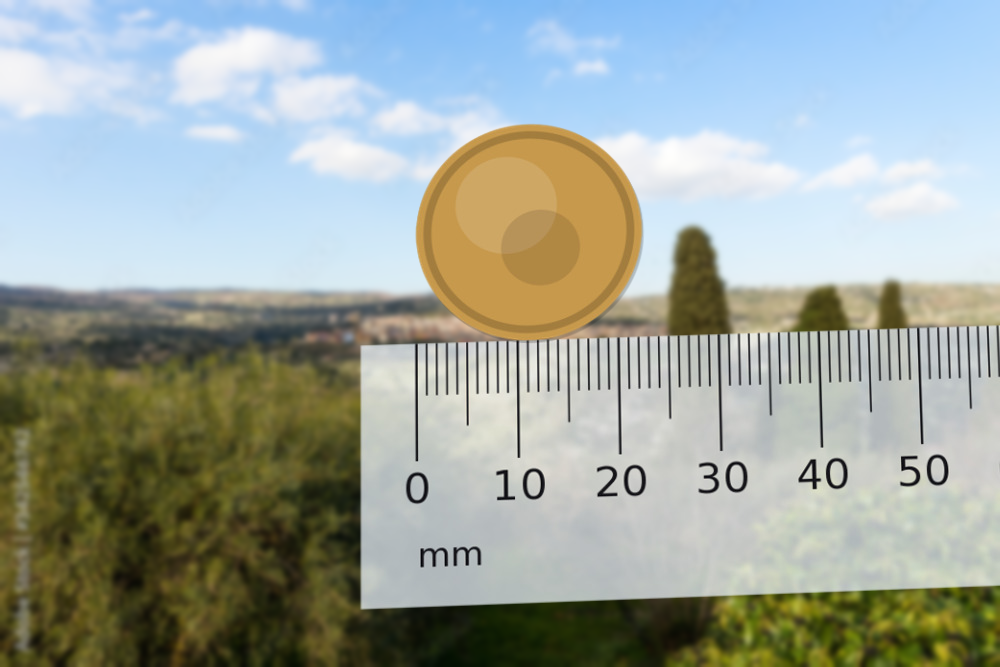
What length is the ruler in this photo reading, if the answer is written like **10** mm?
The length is **22.5** mm
